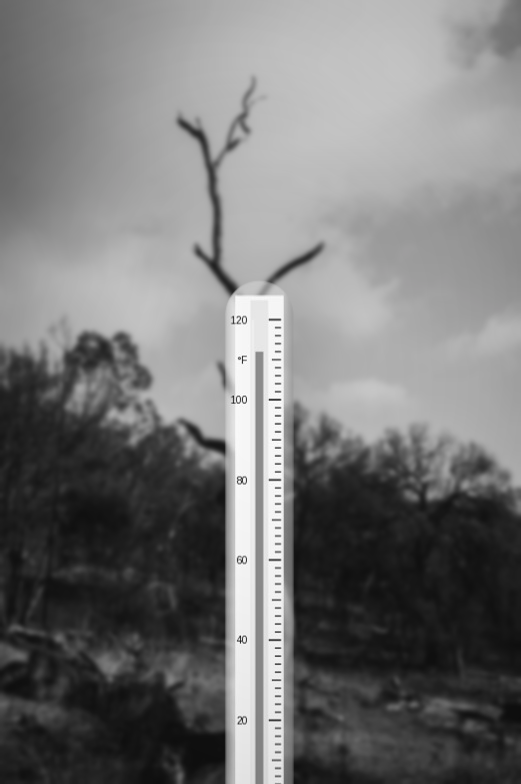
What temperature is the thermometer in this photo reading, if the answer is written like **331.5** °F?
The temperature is **112** °F
